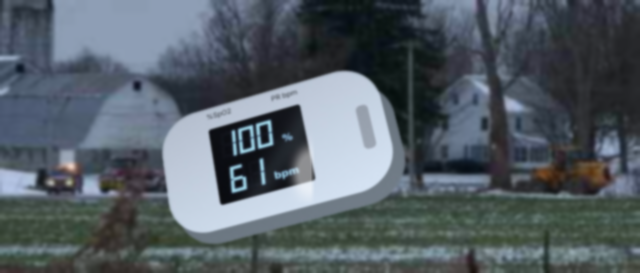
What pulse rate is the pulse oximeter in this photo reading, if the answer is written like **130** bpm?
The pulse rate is **61** bpm
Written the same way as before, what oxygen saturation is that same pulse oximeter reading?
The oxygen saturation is **100** %
